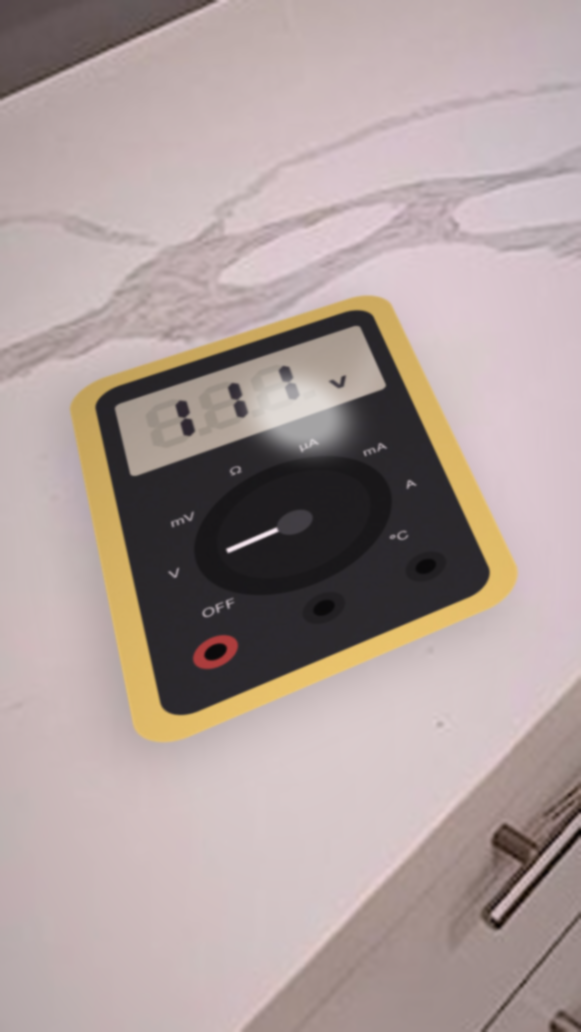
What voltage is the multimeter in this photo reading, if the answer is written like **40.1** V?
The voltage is **111** V
